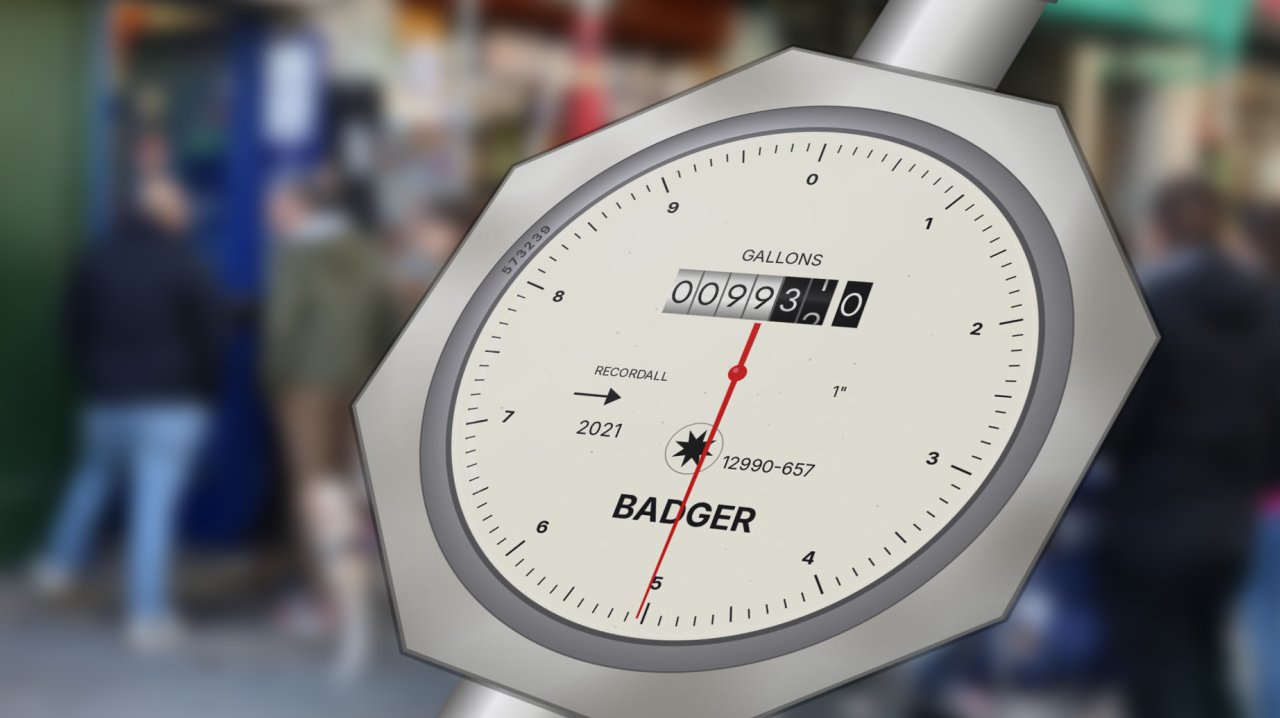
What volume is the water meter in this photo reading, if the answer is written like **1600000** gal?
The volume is **99315.0** gal
